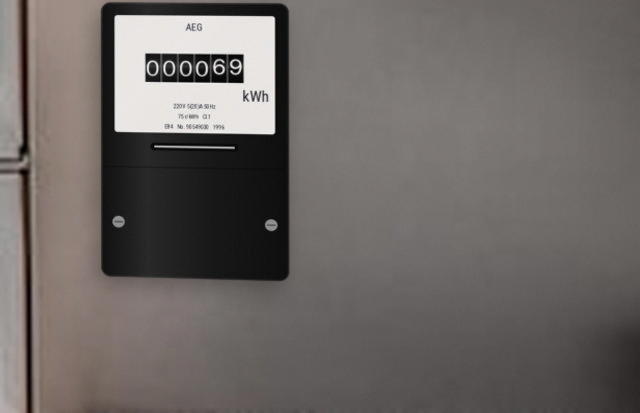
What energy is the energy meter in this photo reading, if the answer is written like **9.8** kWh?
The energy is **69** kWh
